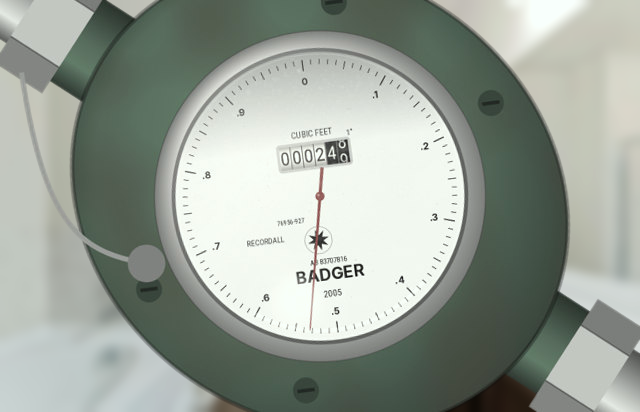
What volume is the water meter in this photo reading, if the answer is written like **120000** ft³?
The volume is **248.53** ft³
